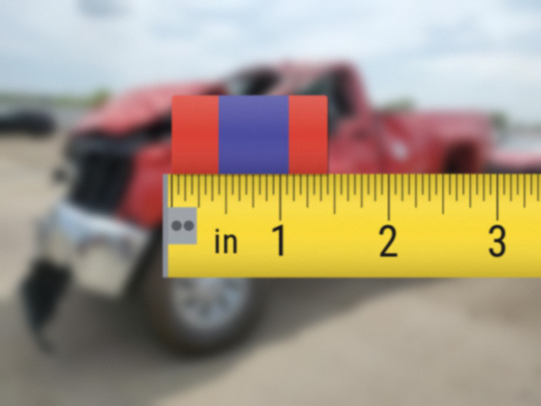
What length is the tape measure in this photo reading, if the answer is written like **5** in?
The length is **1.4375** in
